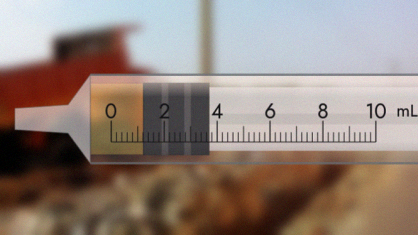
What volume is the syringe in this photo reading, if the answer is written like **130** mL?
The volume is **1.2** mL
